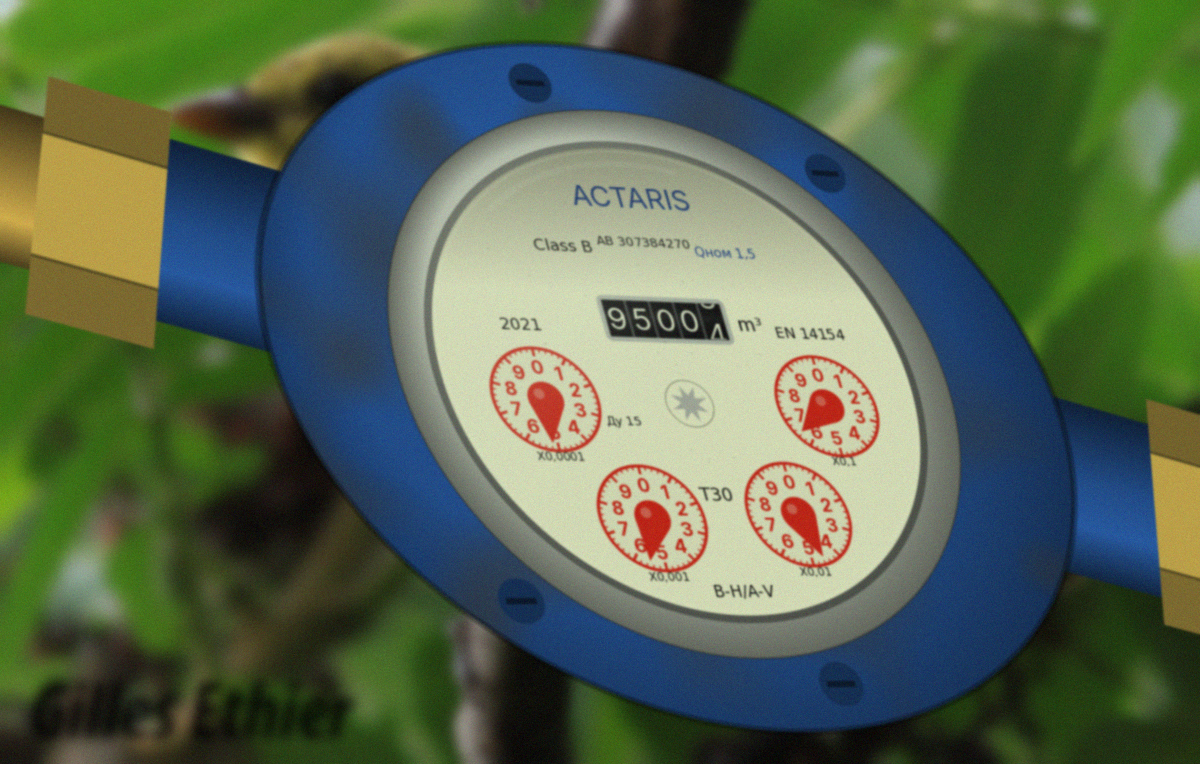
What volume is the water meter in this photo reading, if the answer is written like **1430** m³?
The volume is **95003.6455** m³
